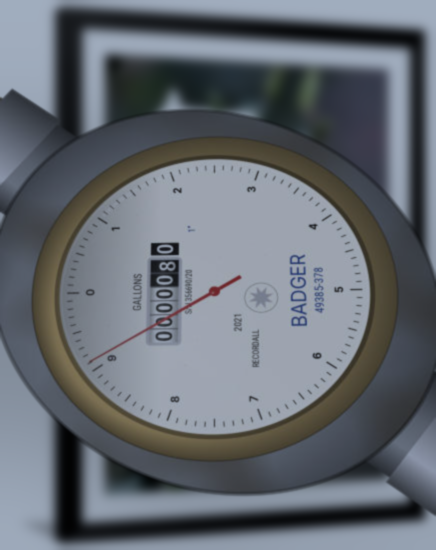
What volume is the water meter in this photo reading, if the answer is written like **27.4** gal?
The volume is **79.1** gal
